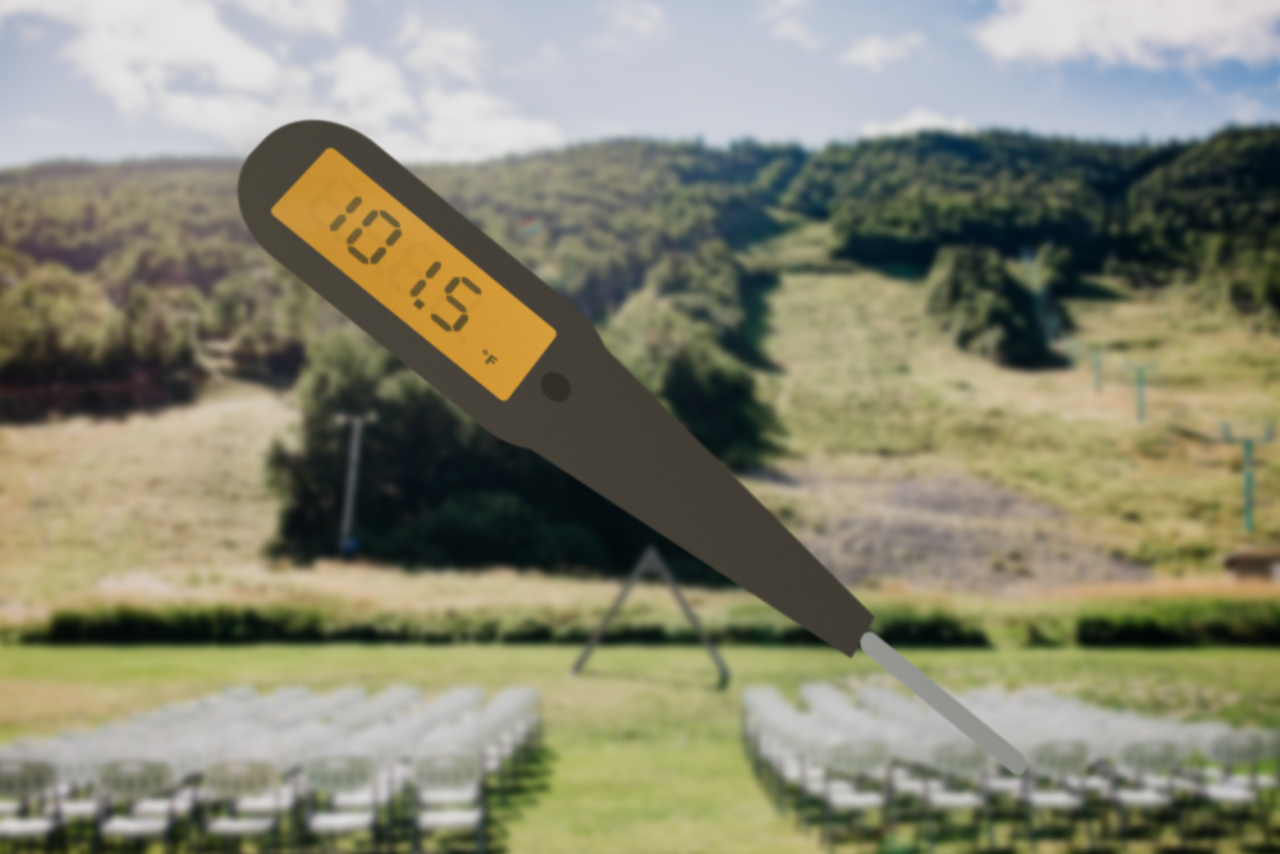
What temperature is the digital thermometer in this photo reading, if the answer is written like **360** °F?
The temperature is **101.5** °F
